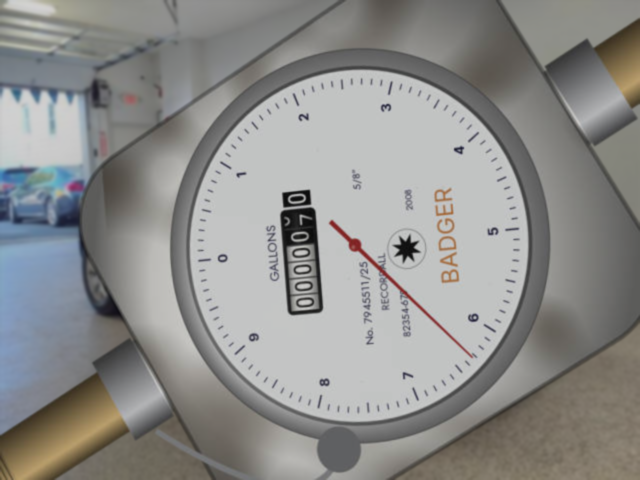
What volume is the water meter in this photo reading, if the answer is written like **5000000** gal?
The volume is **66.3** gal
